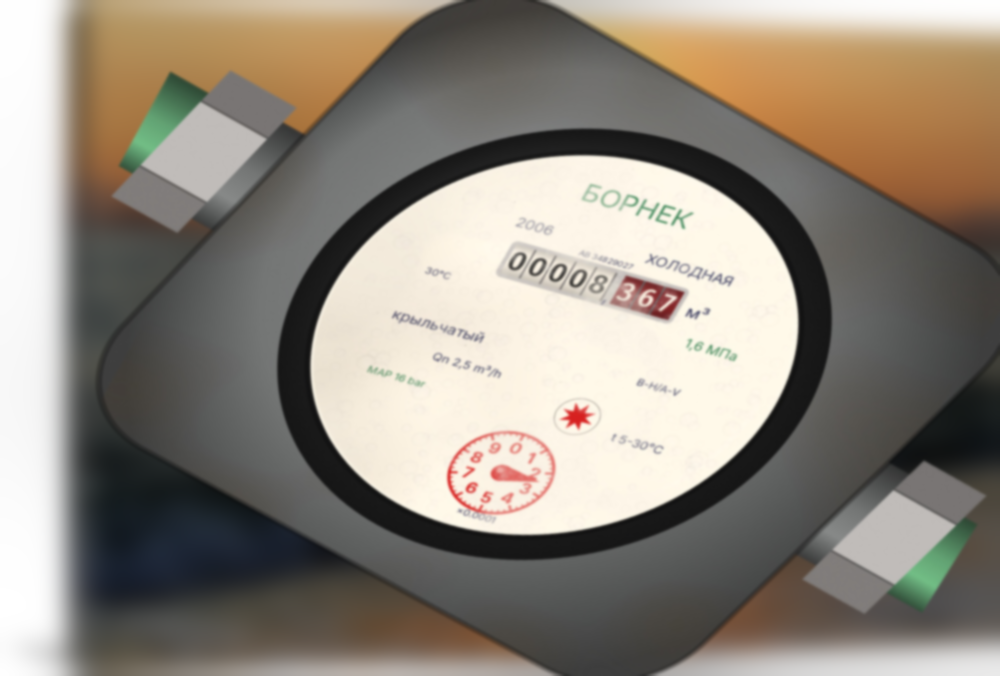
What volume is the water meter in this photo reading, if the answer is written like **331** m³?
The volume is **8.3672** m³
